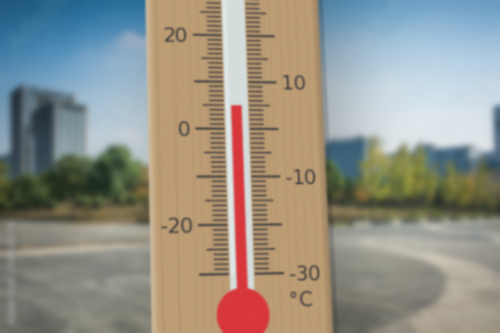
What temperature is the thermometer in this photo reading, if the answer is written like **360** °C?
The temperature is **5** °C
